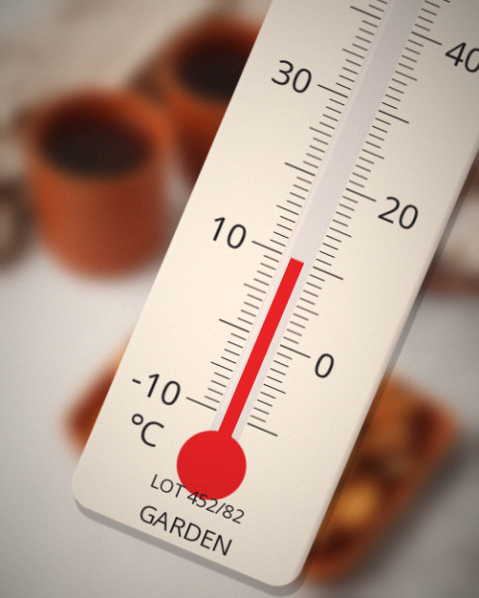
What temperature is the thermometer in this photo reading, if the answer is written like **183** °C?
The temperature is **10** °C
